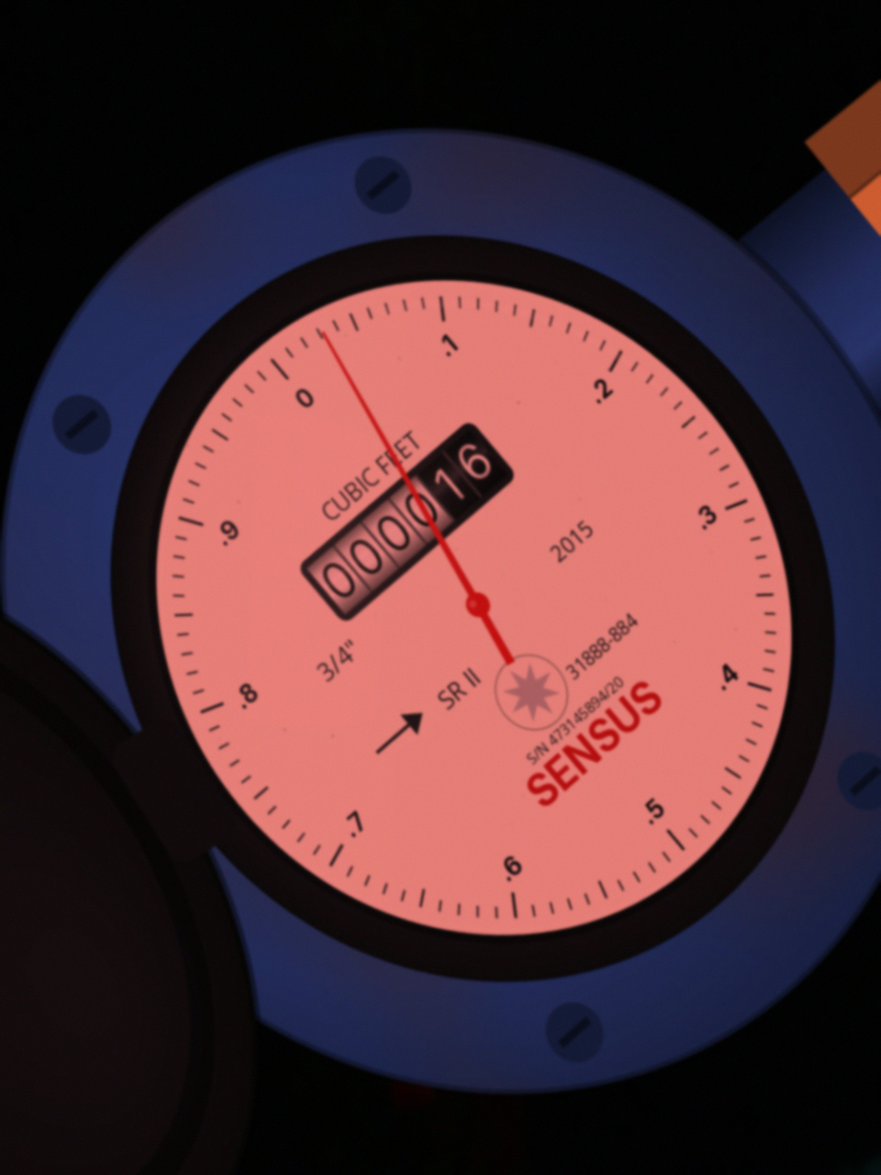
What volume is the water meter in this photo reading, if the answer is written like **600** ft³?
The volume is **16.03** ft³
